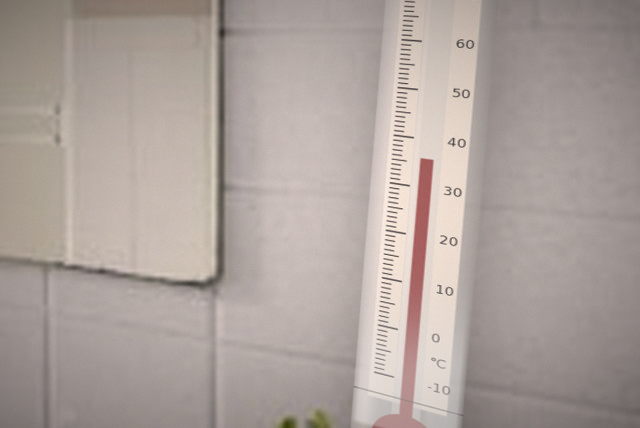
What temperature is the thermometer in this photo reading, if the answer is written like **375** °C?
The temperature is **36** °C
